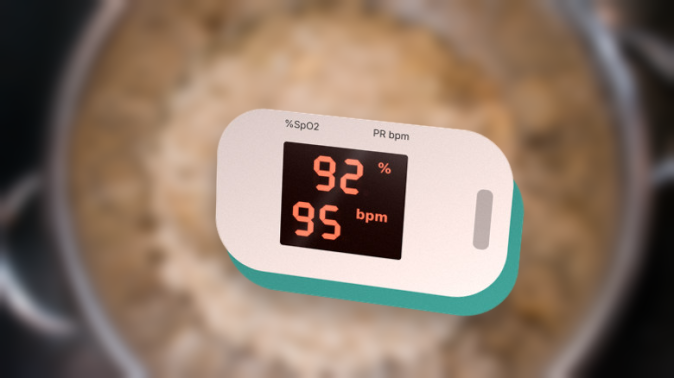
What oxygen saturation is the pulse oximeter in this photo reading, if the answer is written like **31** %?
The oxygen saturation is **92** %
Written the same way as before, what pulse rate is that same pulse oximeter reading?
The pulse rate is **95** bpm
